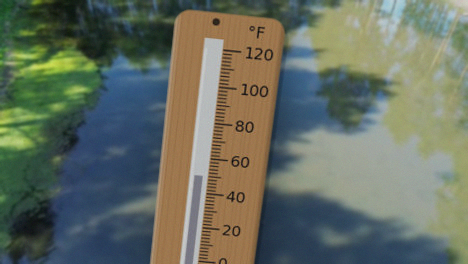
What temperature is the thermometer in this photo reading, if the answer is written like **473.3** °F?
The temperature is **50** °F
